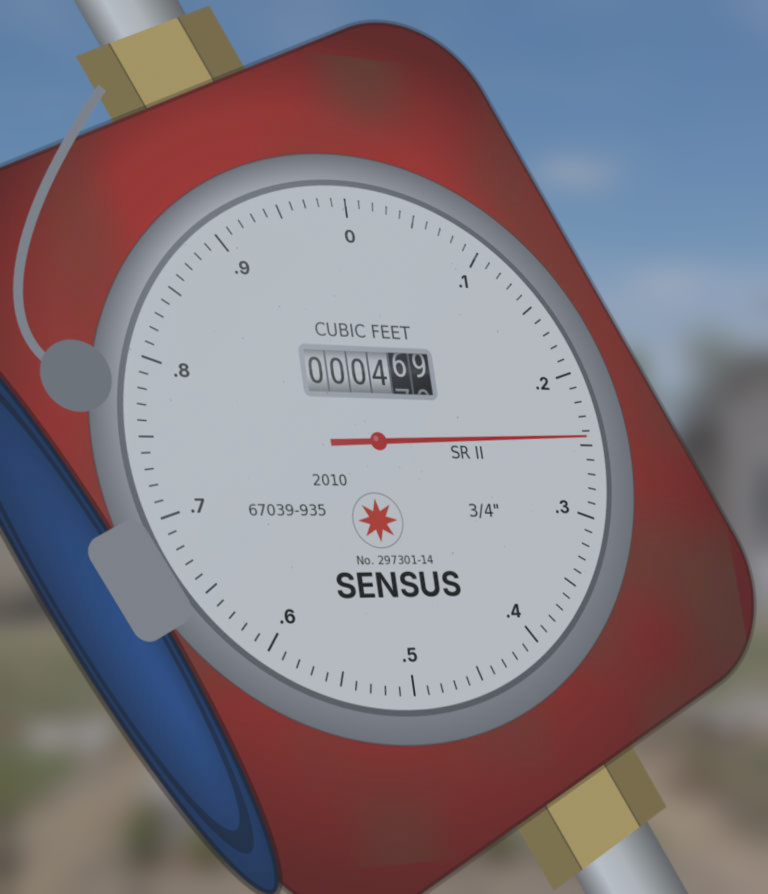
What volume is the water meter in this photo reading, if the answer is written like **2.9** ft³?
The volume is **469.24** ft³
